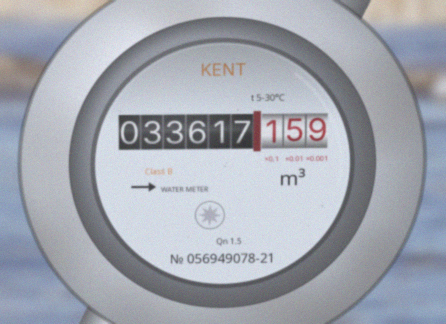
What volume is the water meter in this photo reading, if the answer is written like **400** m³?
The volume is **33617.159** m³
